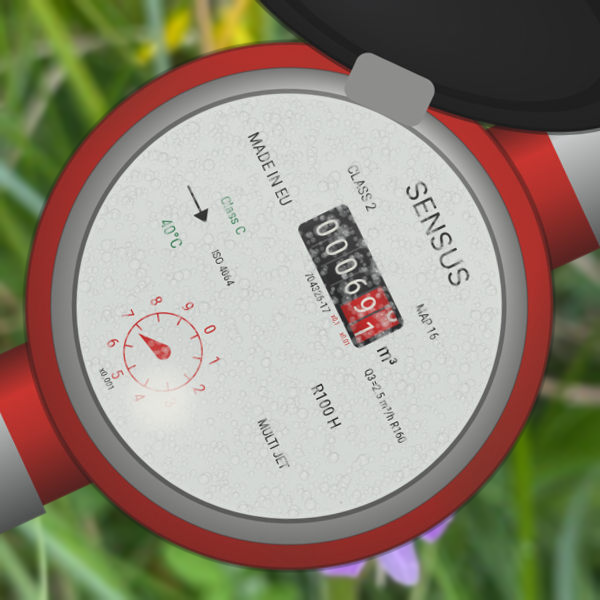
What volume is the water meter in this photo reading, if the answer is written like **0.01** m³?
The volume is **6.906** m³
